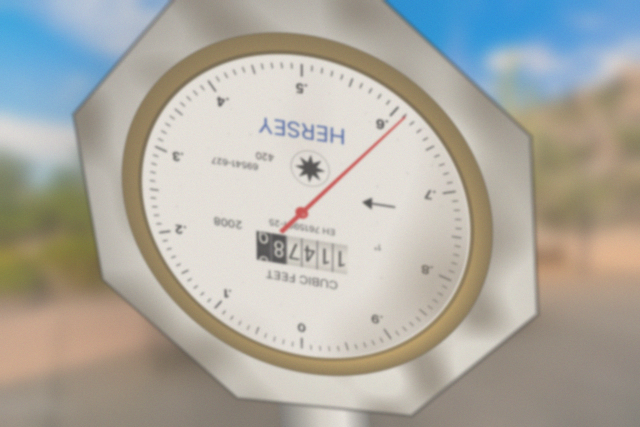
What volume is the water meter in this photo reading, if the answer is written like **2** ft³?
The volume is **114788.61** ft³
